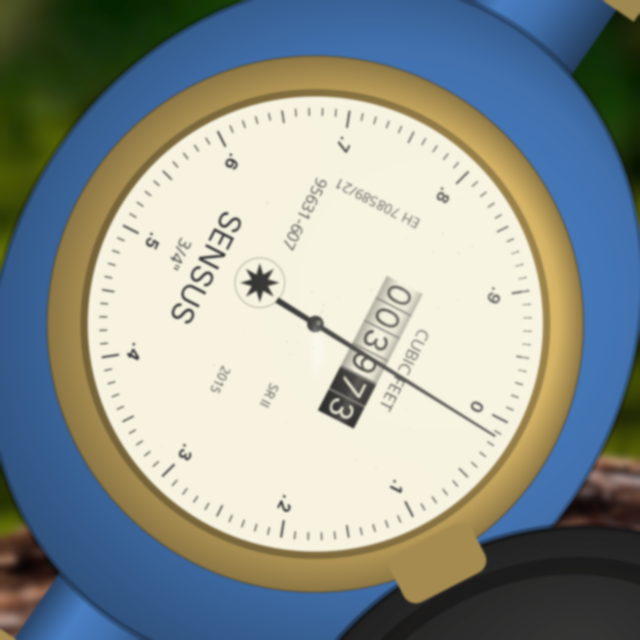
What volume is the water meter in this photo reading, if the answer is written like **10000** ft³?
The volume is **3973.01** ft³
